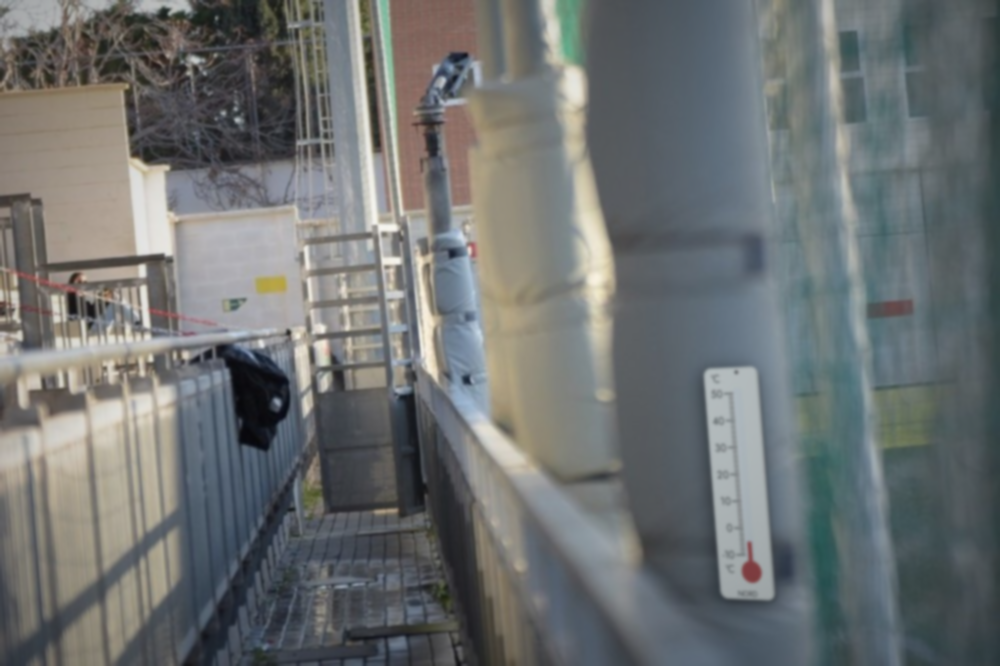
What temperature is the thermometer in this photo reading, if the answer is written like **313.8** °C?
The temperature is **-5** °C
